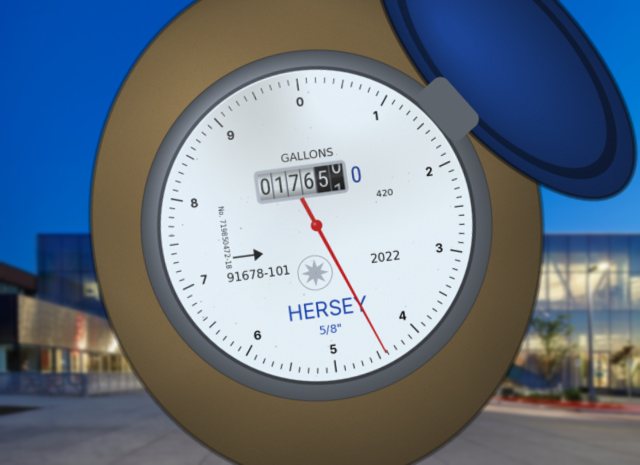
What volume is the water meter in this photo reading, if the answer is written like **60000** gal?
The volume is **176504.4** gal
